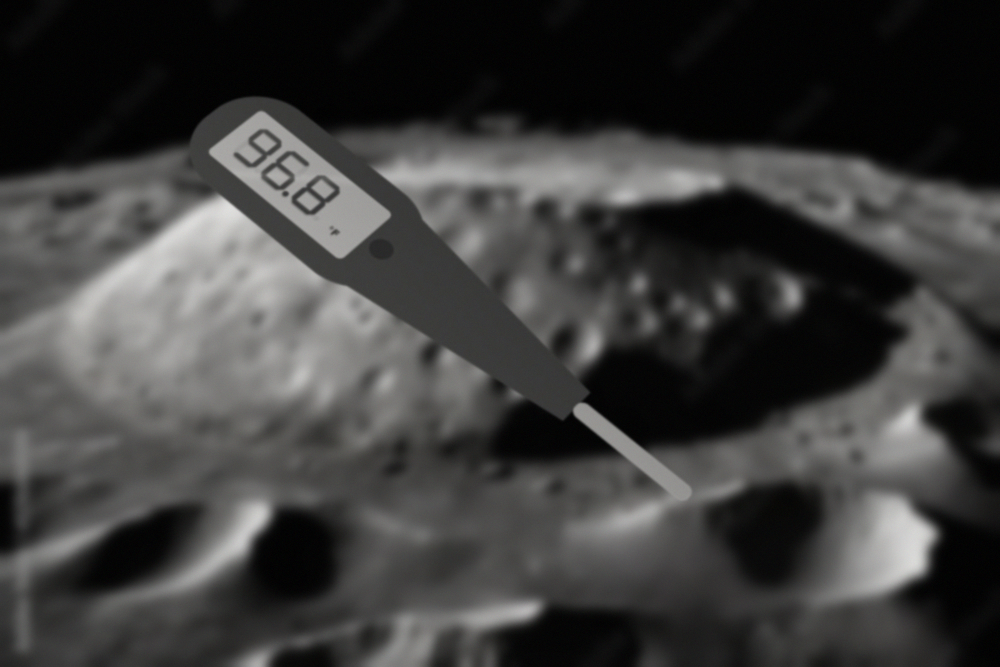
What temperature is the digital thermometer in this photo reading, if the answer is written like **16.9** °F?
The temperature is **96.8** °F
